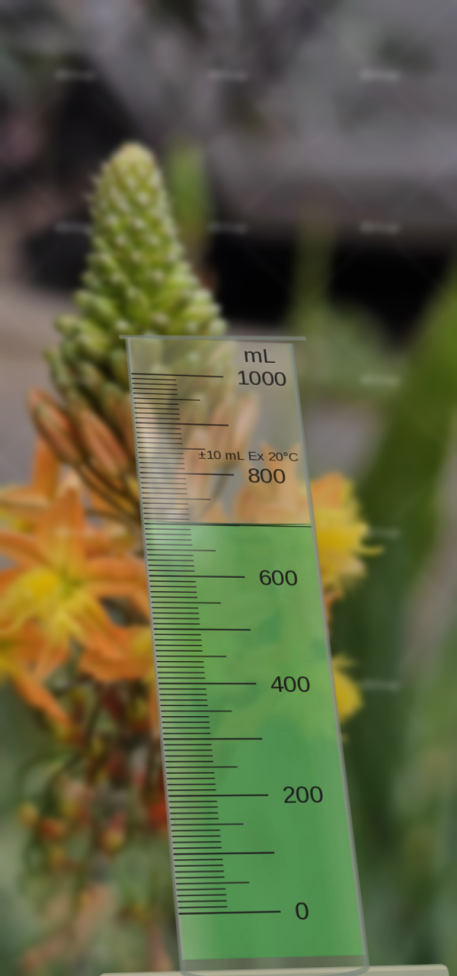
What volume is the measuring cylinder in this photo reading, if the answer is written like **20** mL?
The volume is **700** mL
